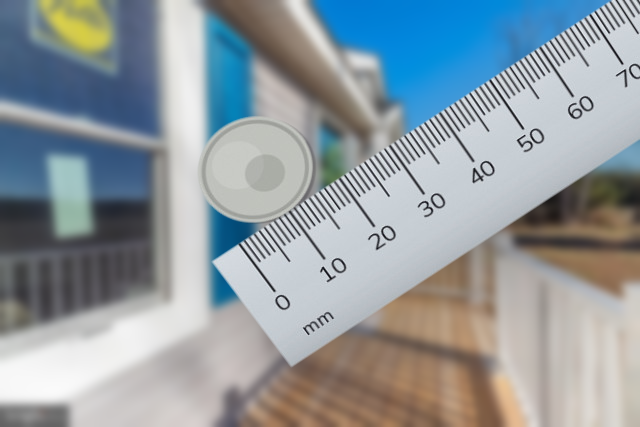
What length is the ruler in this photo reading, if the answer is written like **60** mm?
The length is **19** mm
